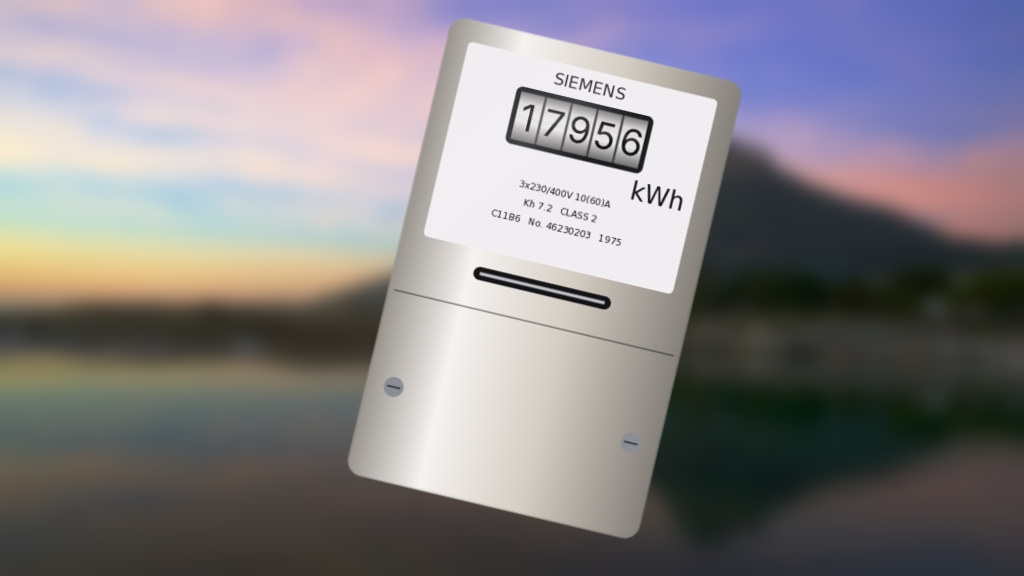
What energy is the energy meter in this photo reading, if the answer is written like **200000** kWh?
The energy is **17956** kWh
